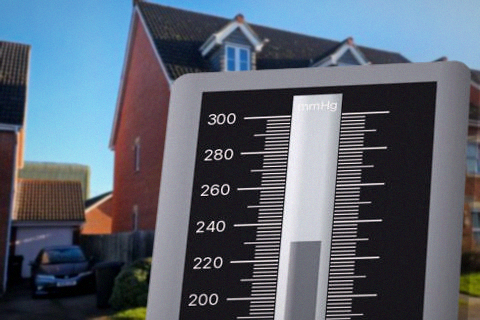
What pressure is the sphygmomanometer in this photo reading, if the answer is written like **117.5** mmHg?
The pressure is **230** mmHg
